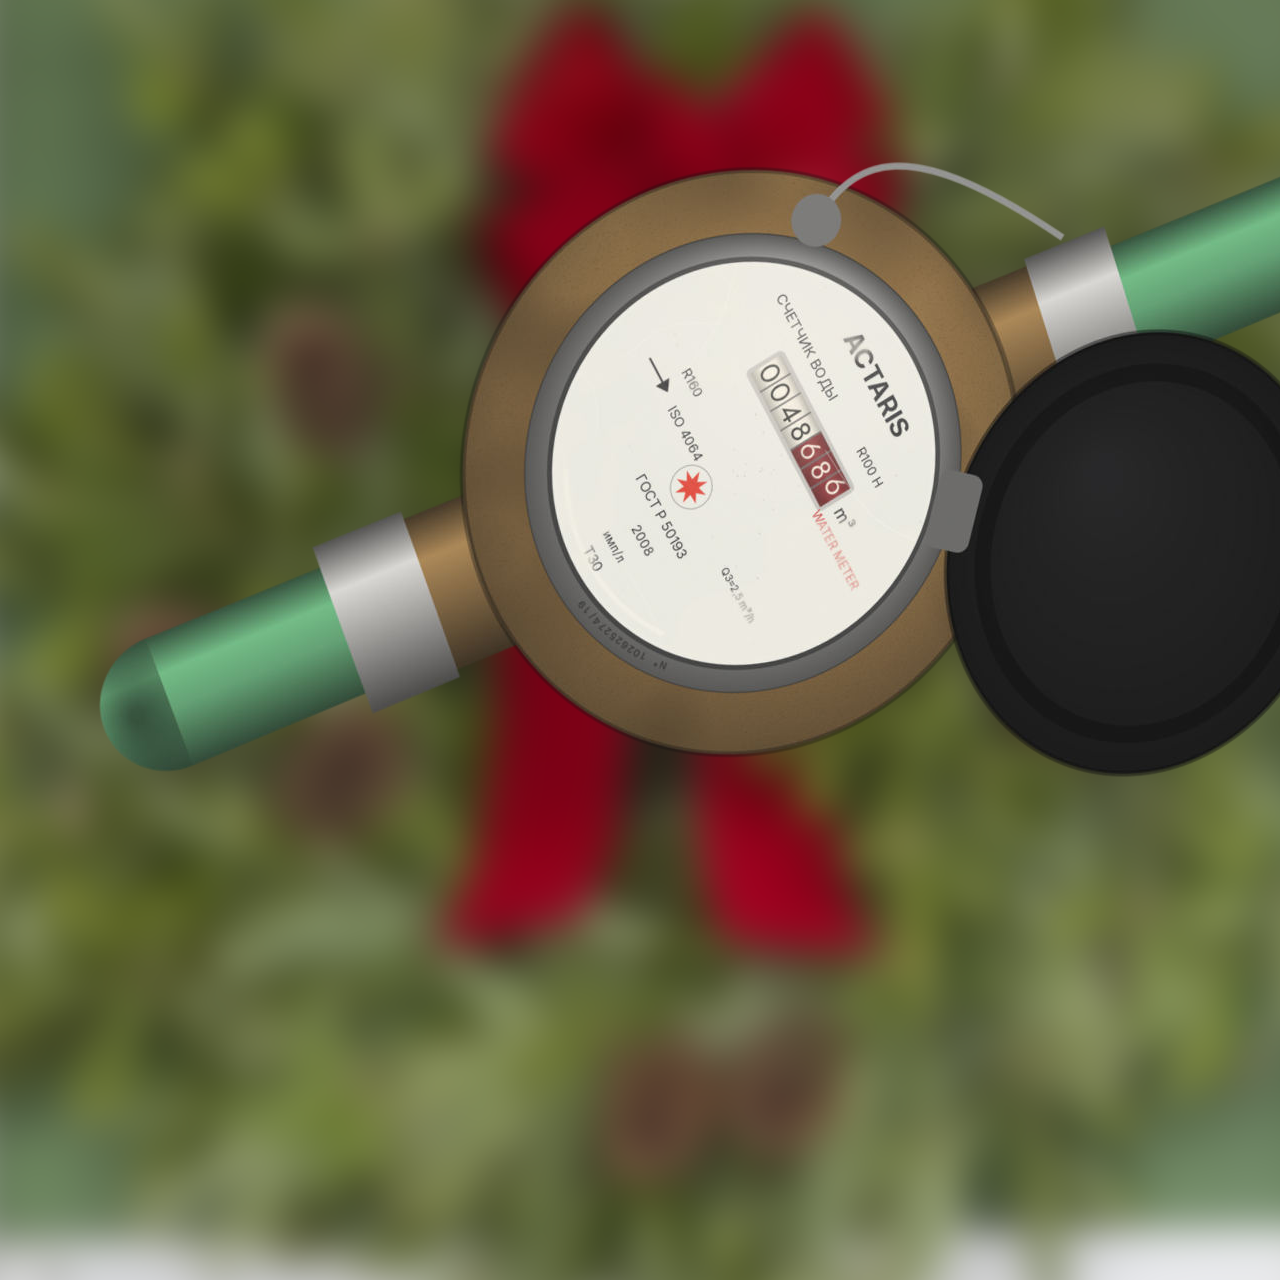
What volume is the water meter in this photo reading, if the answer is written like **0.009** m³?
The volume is **48.686** m³
